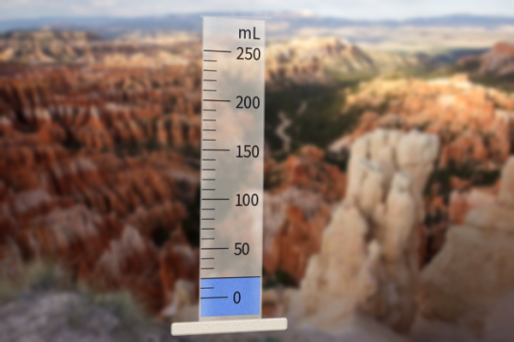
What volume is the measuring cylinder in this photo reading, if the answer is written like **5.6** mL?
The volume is **20** mL
